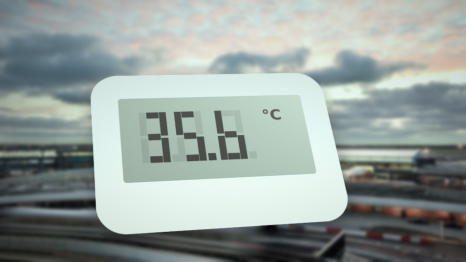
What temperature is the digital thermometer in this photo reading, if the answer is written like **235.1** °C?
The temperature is **35.6** °C
